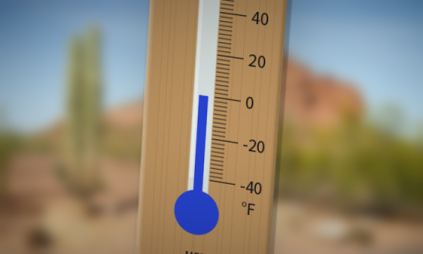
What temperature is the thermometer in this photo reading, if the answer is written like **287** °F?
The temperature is **0** °F
